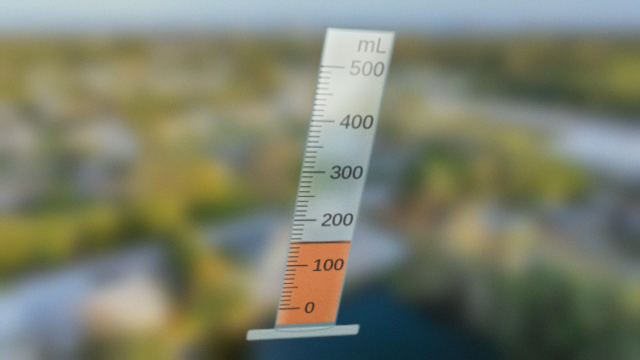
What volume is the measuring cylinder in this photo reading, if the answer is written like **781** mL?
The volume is **150** mL
